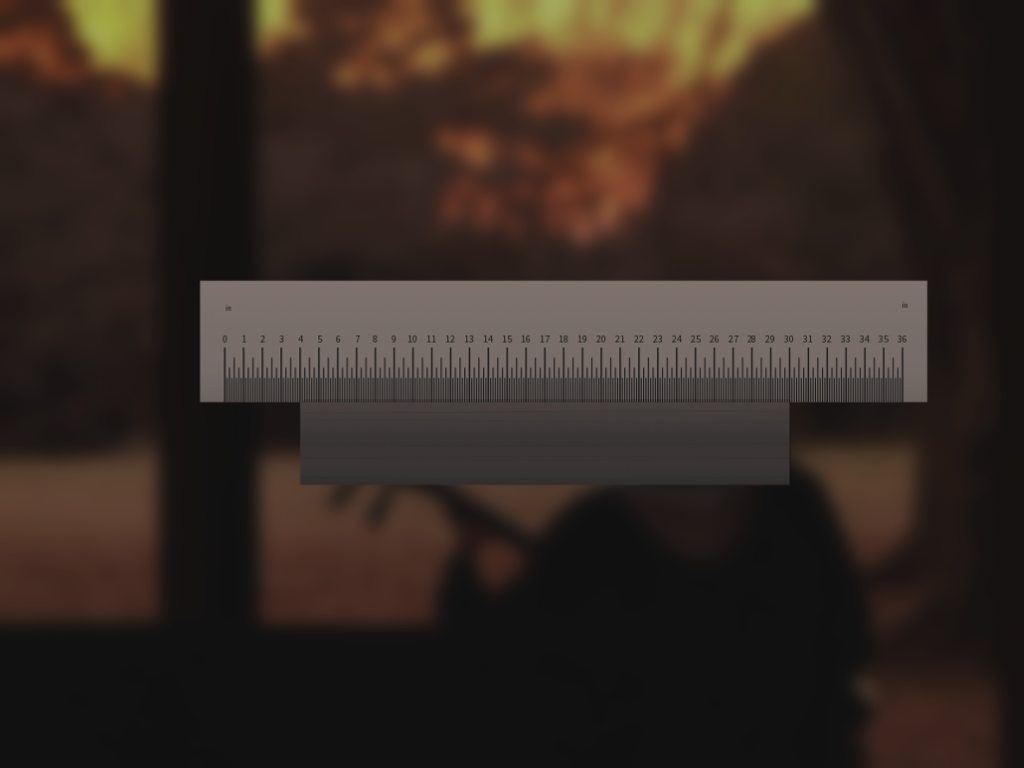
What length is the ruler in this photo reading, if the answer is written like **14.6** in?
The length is **26** in
